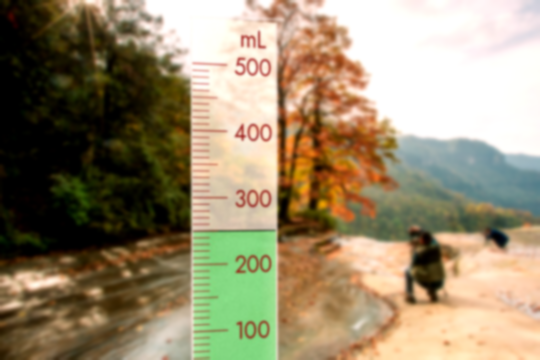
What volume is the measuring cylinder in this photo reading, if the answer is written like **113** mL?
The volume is **250** mL
